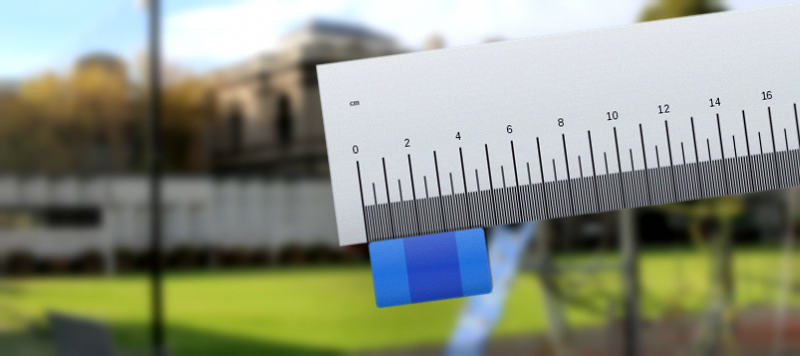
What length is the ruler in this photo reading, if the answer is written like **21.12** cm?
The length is **4.5** cm
